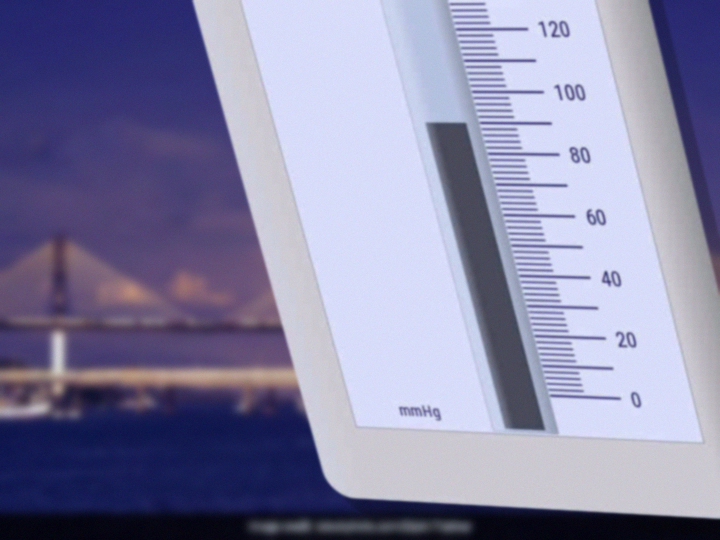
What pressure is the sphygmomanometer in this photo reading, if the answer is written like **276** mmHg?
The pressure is **90** mmHg
